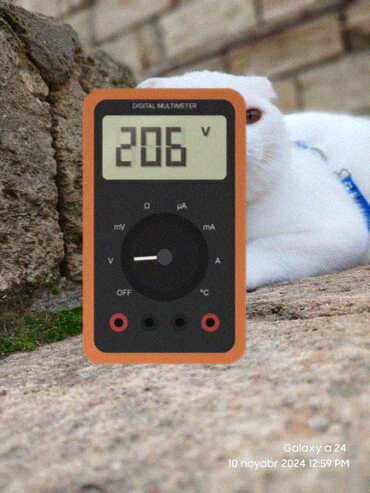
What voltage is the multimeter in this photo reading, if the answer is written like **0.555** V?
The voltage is **206** V
